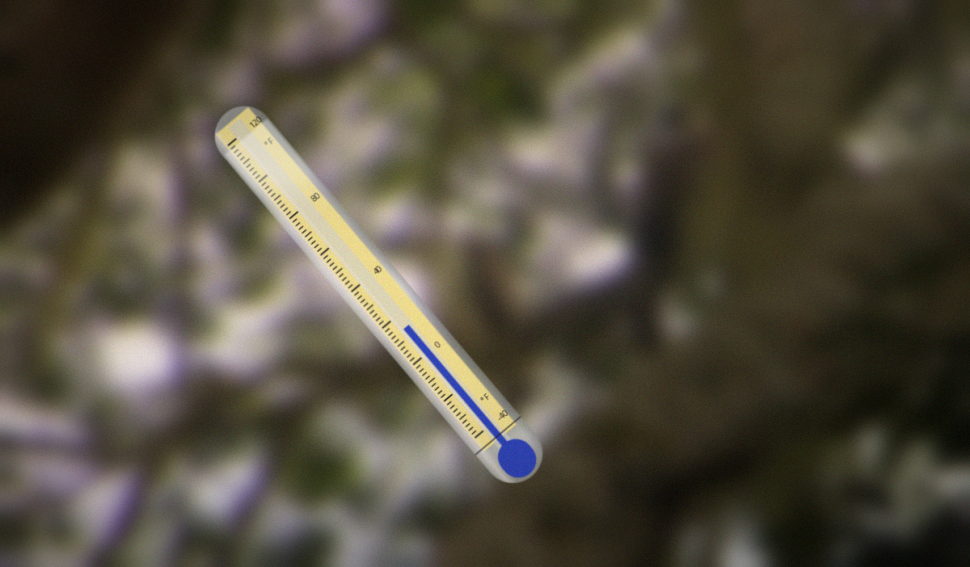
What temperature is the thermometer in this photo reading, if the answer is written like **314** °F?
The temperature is **14** °F
